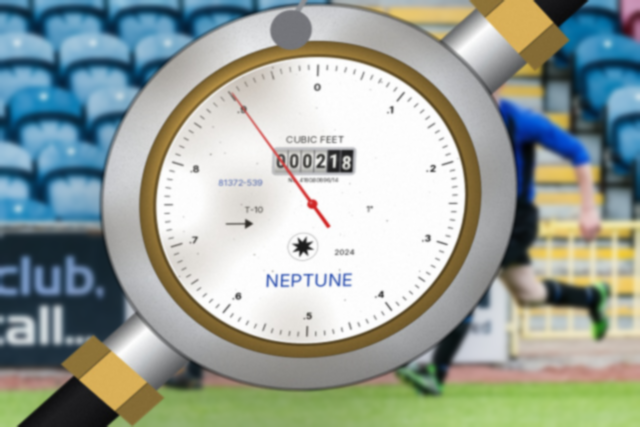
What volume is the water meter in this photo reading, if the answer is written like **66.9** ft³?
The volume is **217.90** ft³
